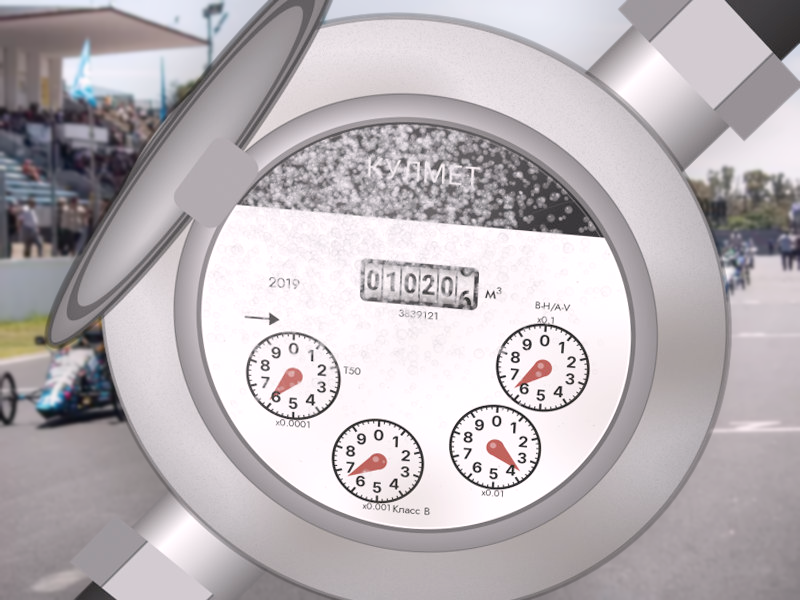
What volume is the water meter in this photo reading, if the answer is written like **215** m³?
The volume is **10205.6366** m³
